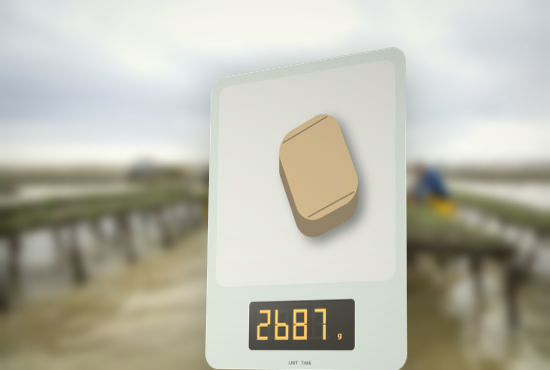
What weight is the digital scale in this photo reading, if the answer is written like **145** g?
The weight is **2687** g
